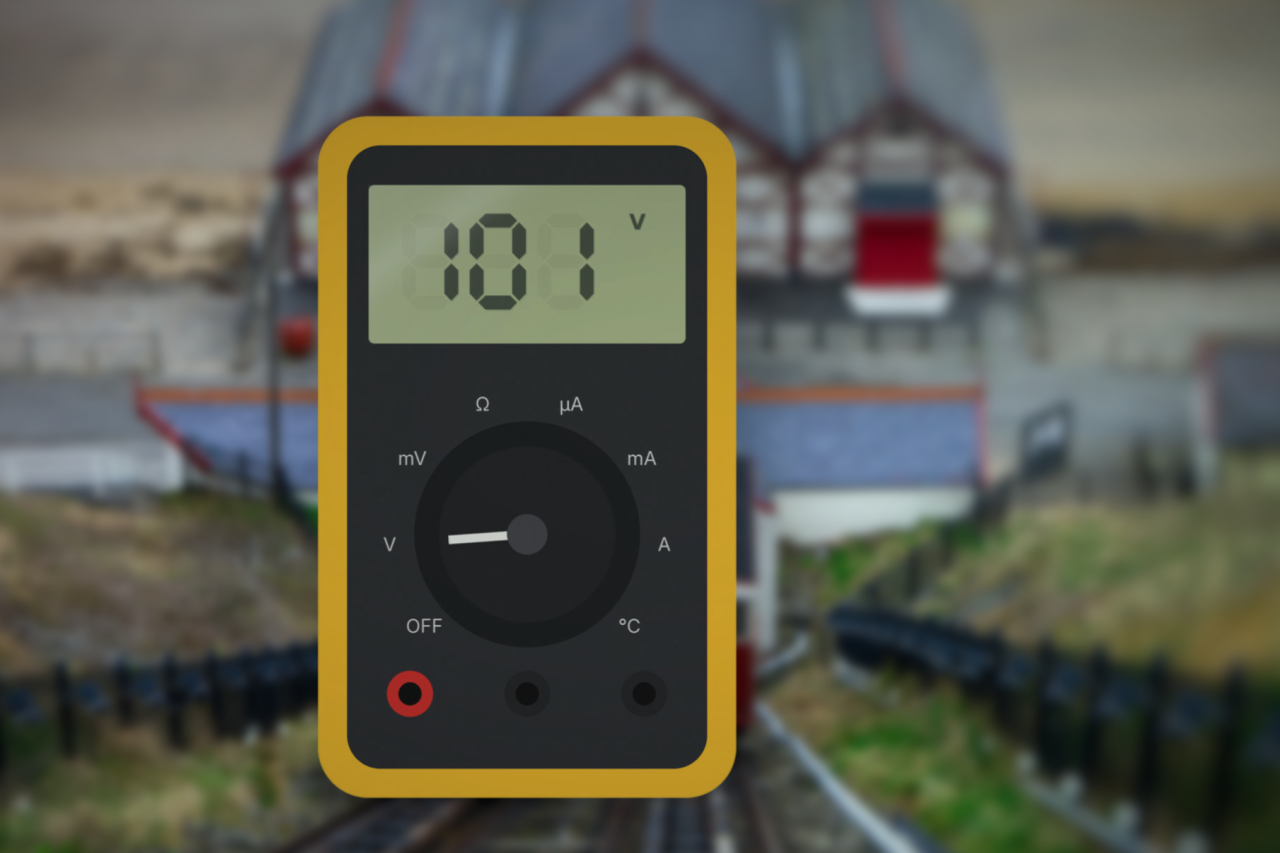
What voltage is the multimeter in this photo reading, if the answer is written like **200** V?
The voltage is **101** V
